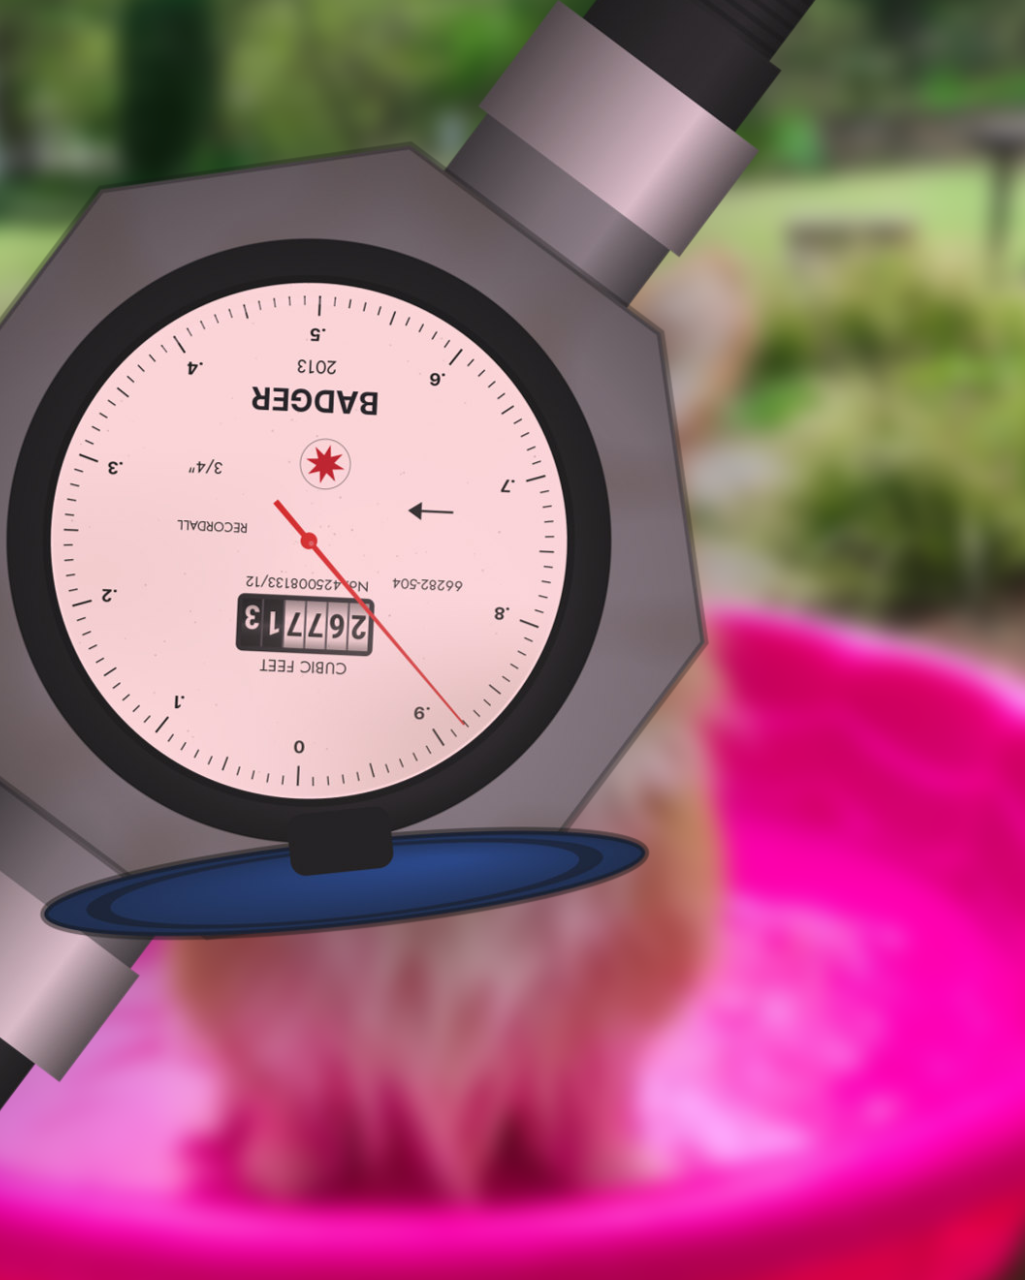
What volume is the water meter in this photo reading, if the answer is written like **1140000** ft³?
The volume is **267712.88** ft³
